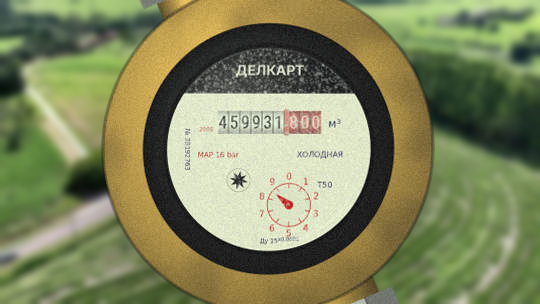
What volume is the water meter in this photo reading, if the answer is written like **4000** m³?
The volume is **459931.8008** m³
